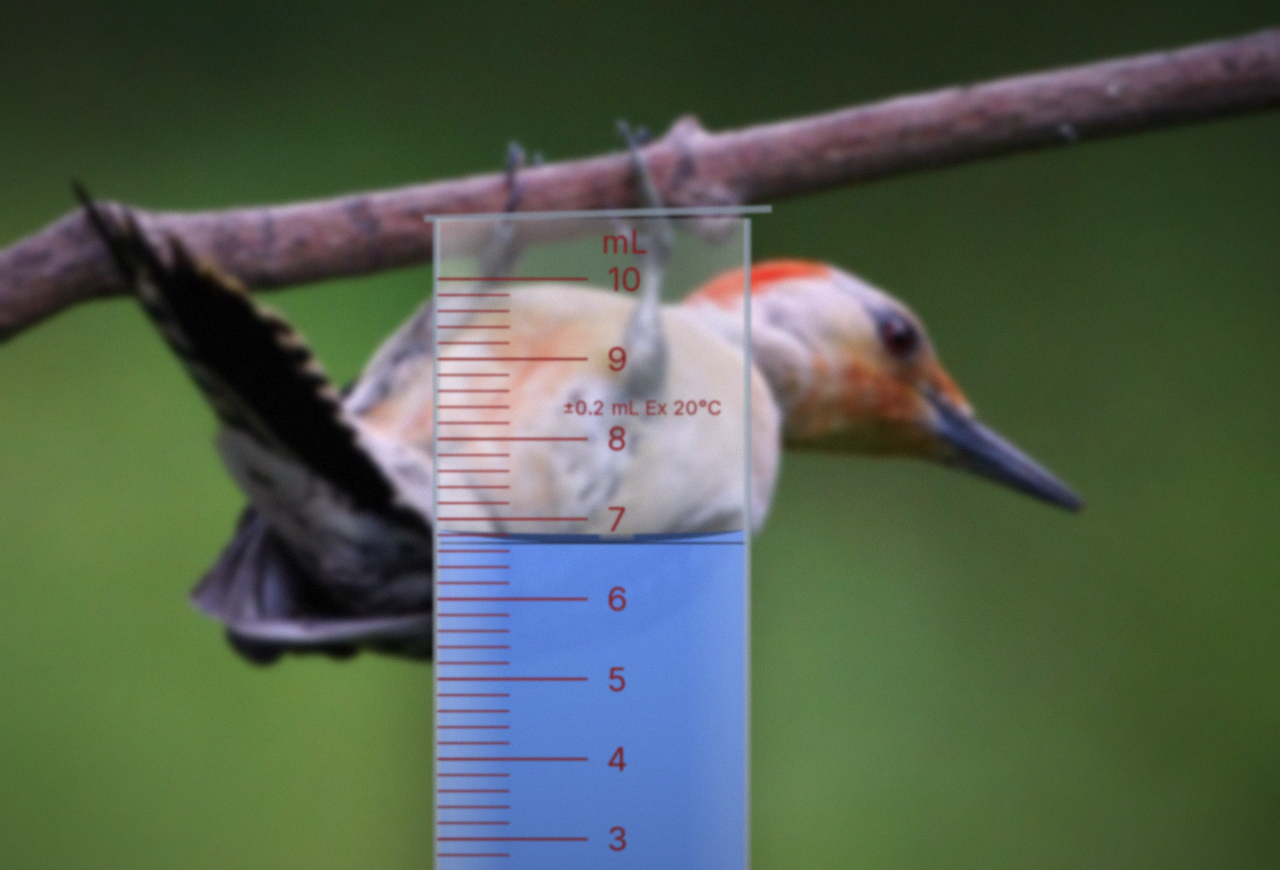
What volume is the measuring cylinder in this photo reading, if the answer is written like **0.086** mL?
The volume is **6.7** mL
